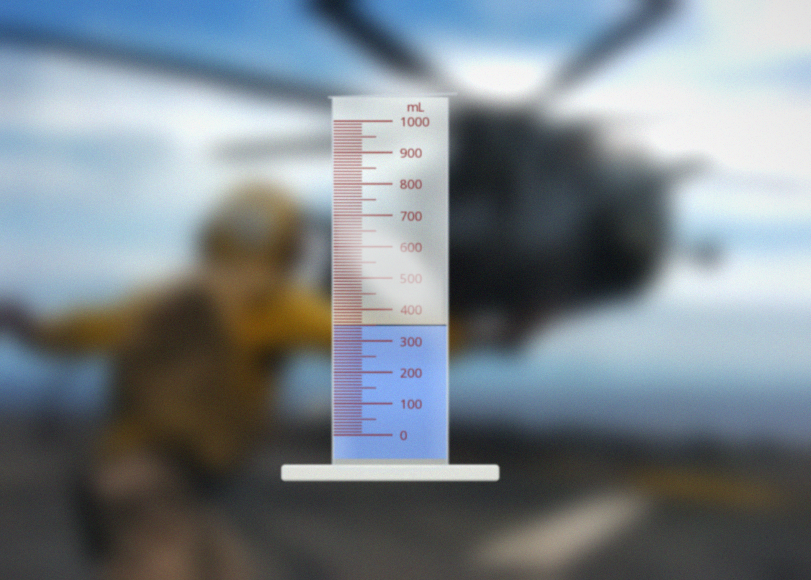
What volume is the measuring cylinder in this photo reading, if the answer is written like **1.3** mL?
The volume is **350** mL
